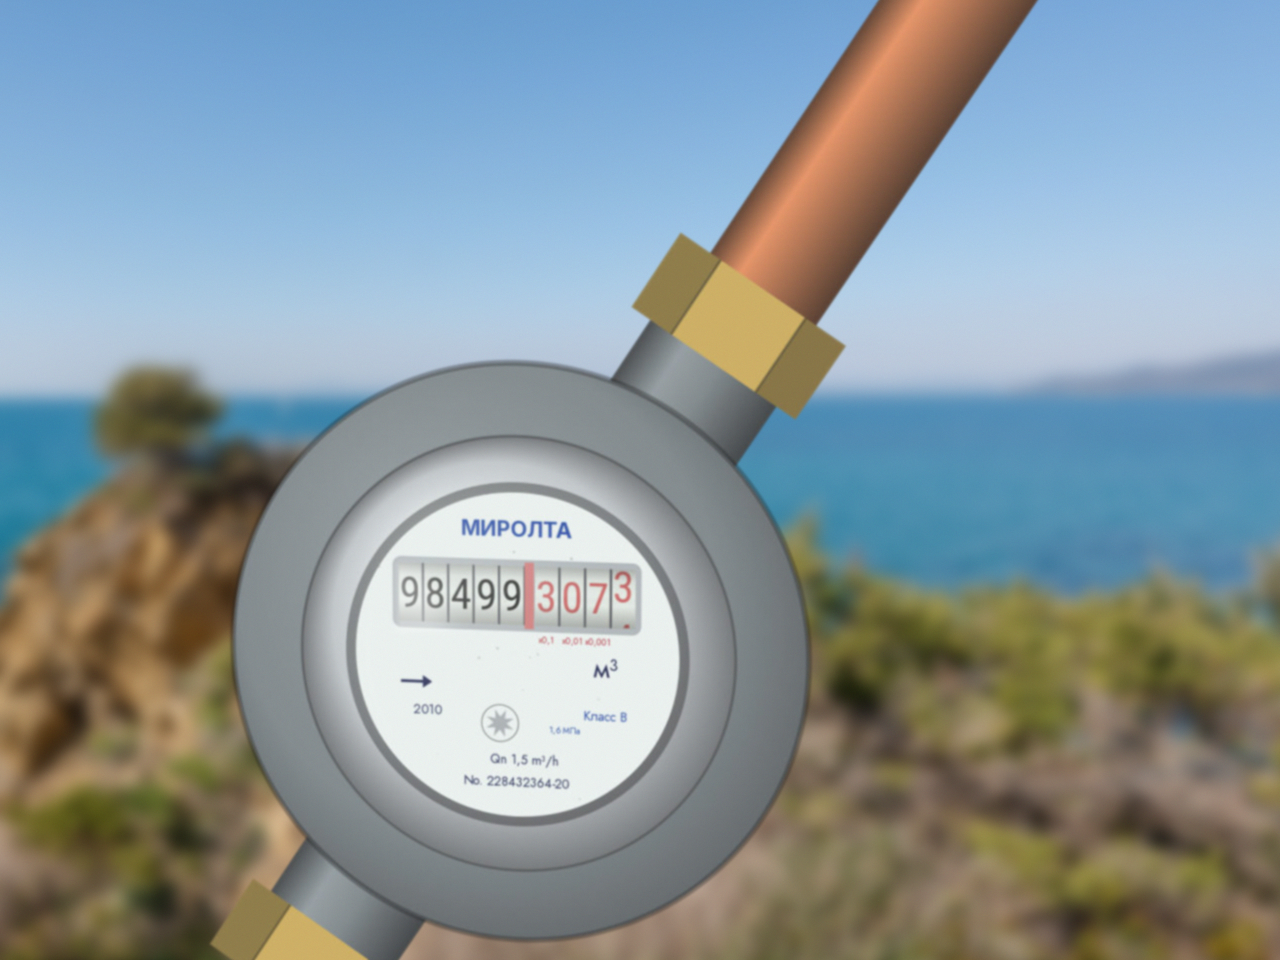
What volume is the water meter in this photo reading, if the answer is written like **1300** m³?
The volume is **98499.3073** m³
